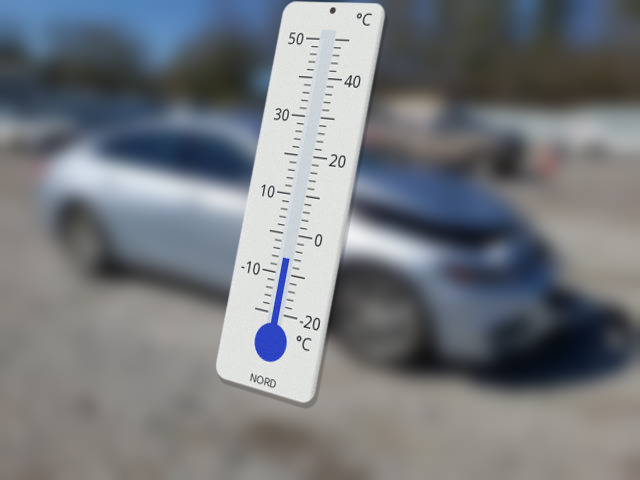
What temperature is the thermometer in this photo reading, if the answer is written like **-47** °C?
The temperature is **-6** °C
